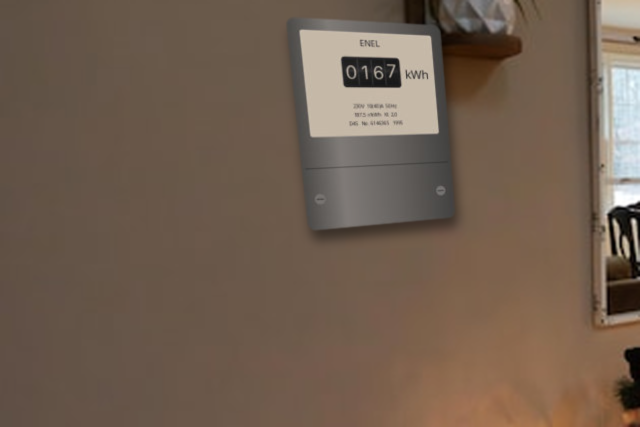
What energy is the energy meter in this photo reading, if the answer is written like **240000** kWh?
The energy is **167** kWh
